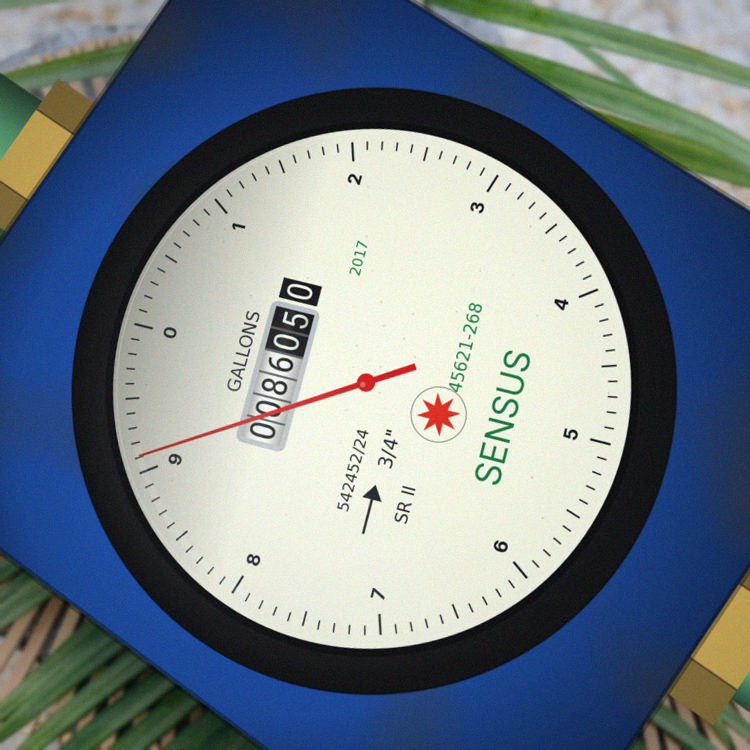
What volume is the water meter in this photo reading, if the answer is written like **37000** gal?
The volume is **86049.1** gal
